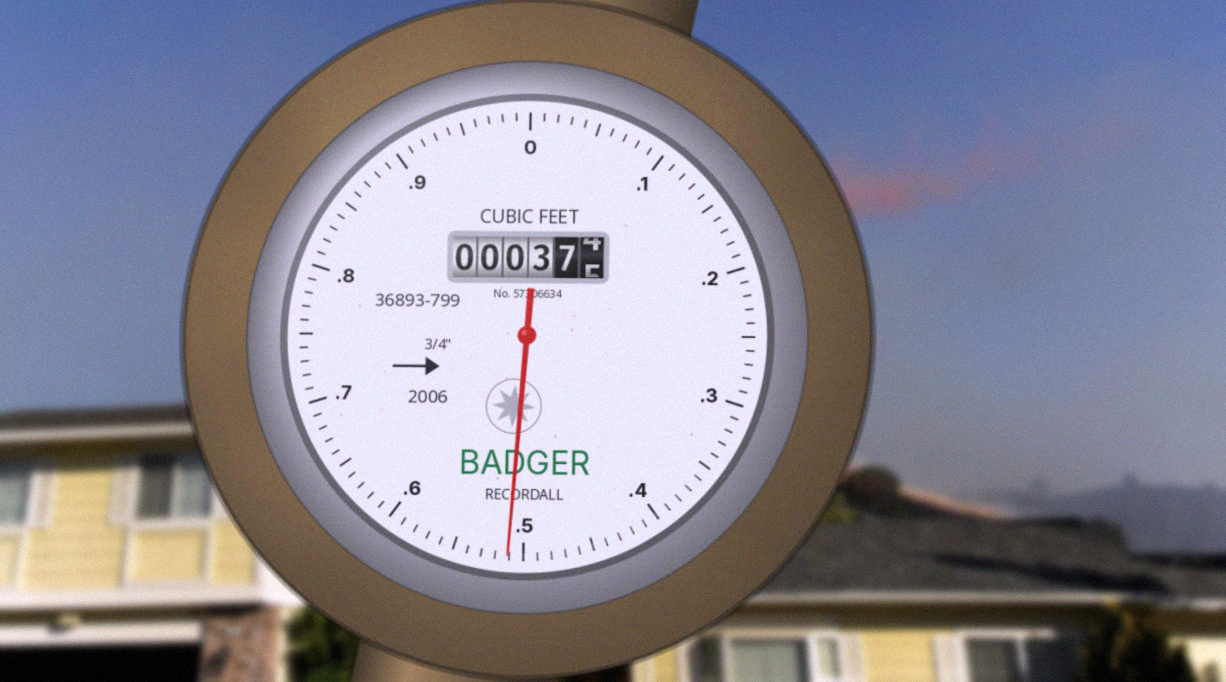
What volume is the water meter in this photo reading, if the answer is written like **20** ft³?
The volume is **374.51** ft³
